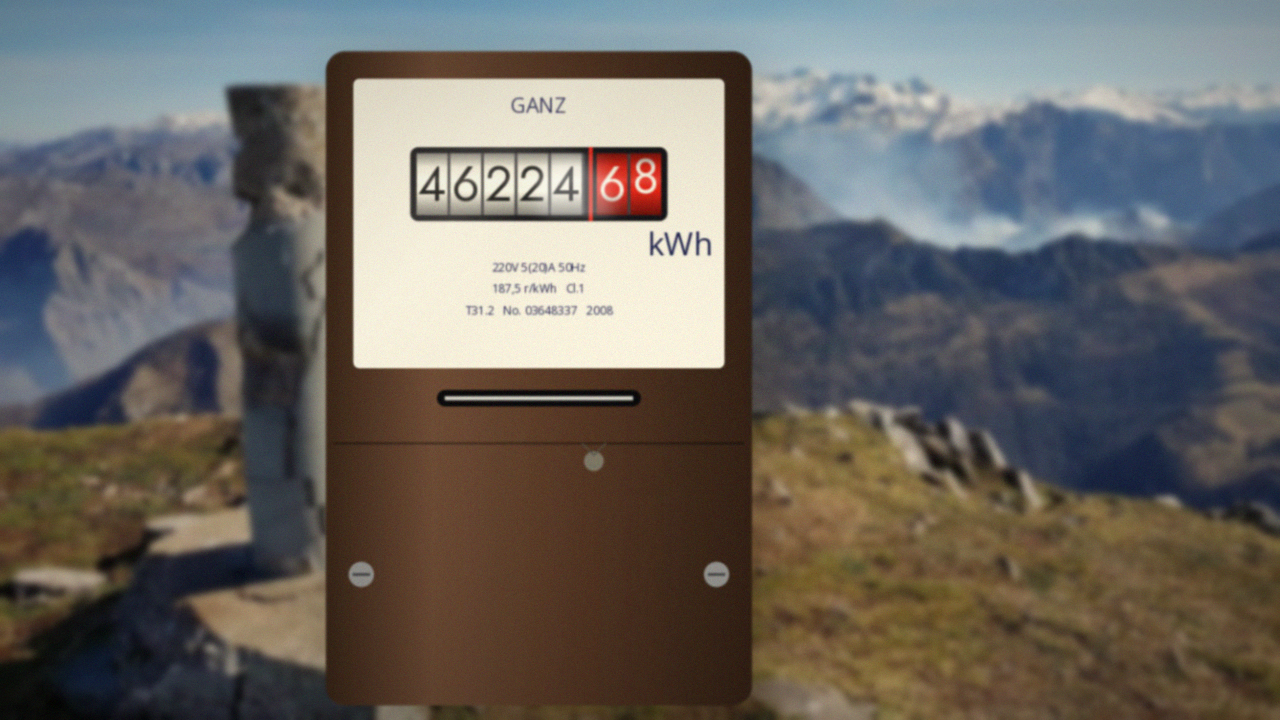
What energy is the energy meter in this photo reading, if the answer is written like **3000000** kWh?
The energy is **46224.68** kWh
